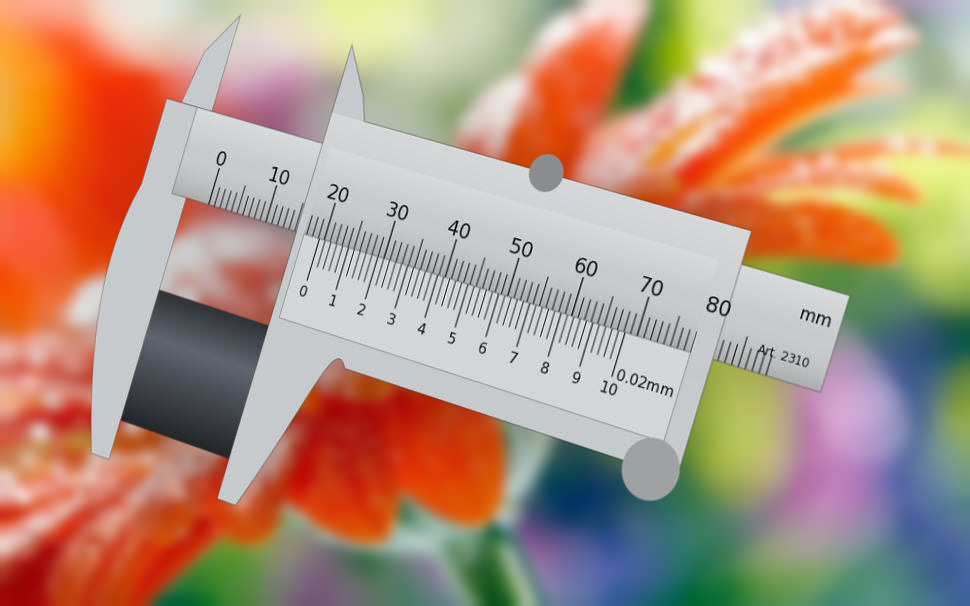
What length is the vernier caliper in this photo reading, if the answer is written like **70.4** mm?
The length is **19.2** mm
